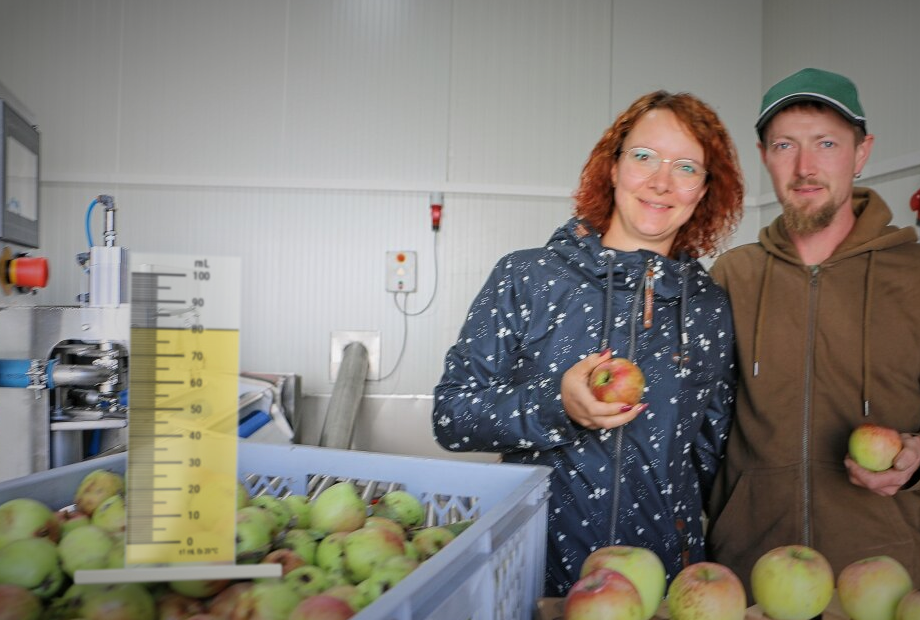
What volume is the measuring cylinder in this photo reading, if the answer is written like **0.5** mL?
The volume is **80** mL
